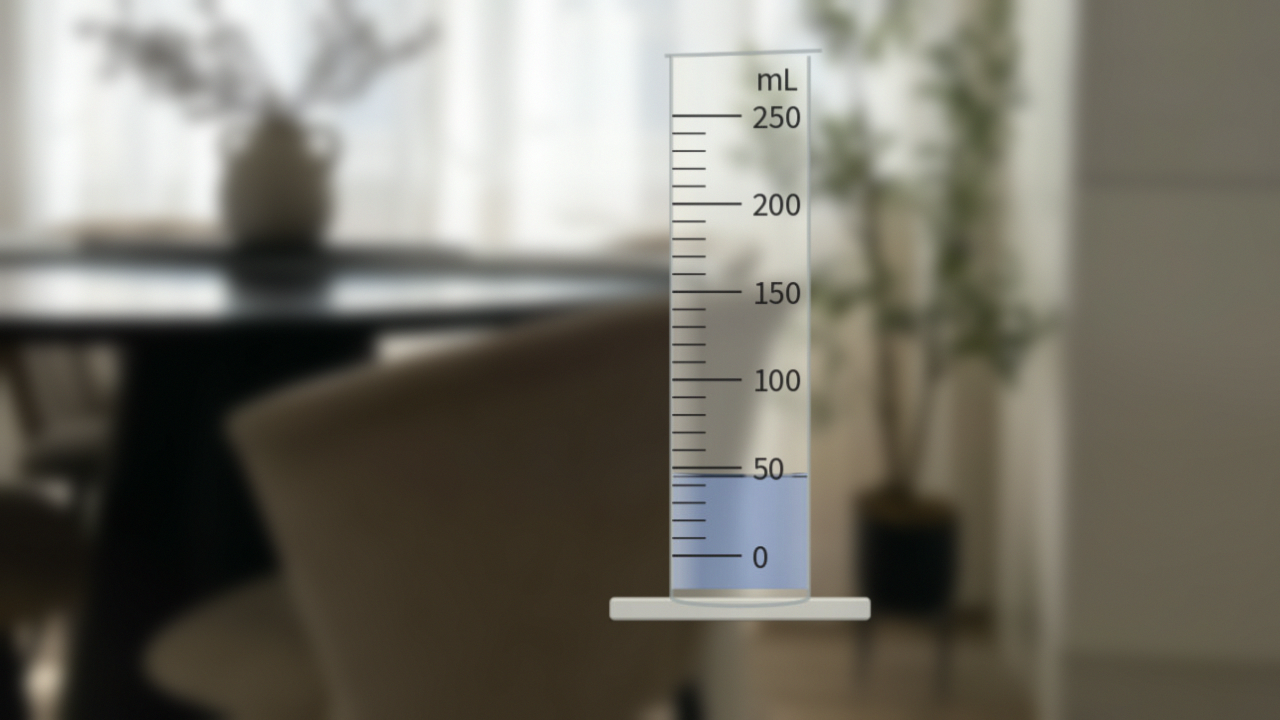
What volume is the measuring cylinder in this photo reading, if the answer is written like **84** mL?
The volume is **45** mL
